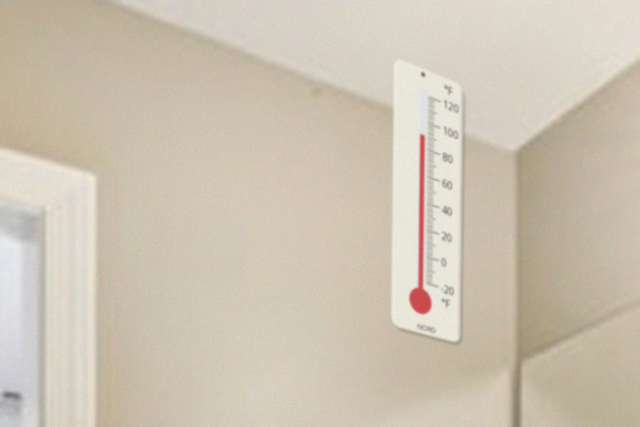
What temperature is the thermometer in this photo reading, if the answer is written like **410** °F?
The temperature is **90** °F
